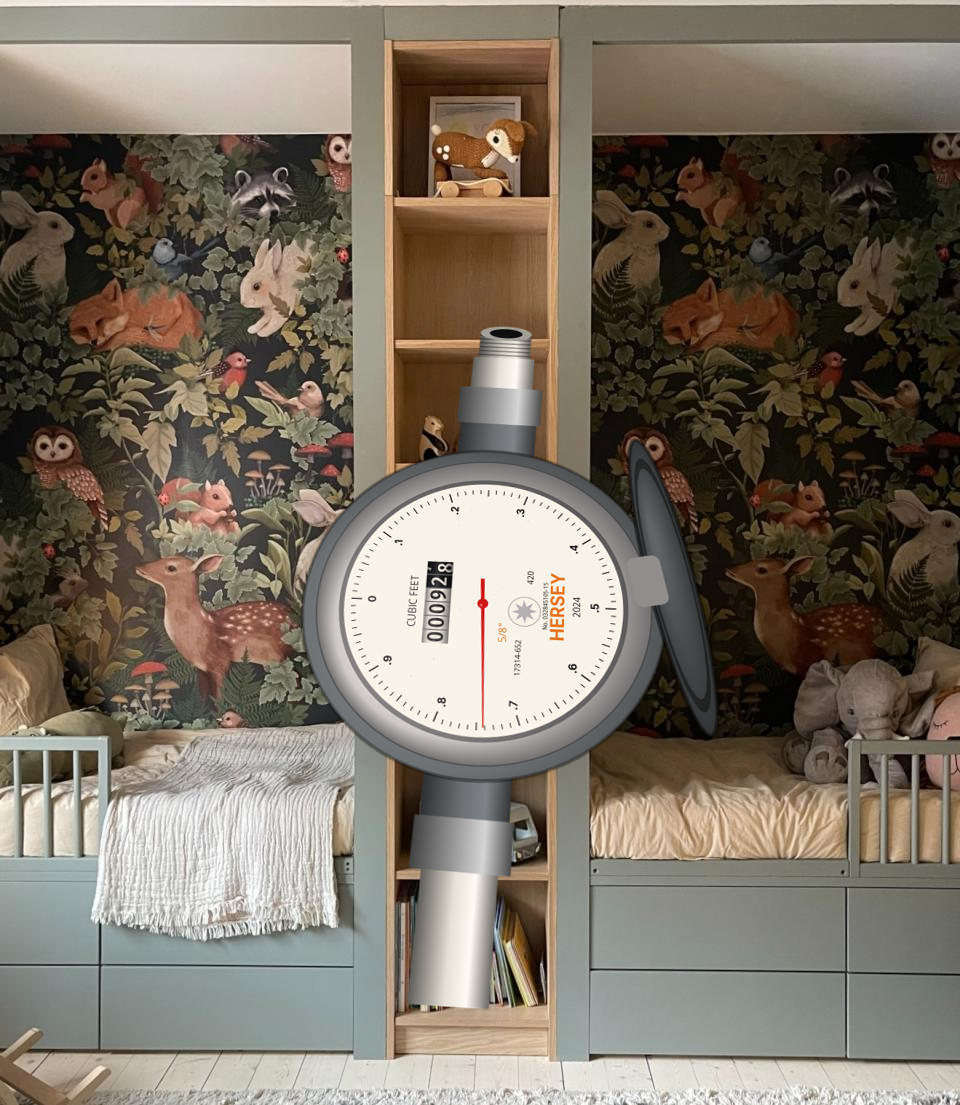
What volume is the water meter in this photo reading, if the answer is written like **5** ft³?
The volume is **927.74** ft³
